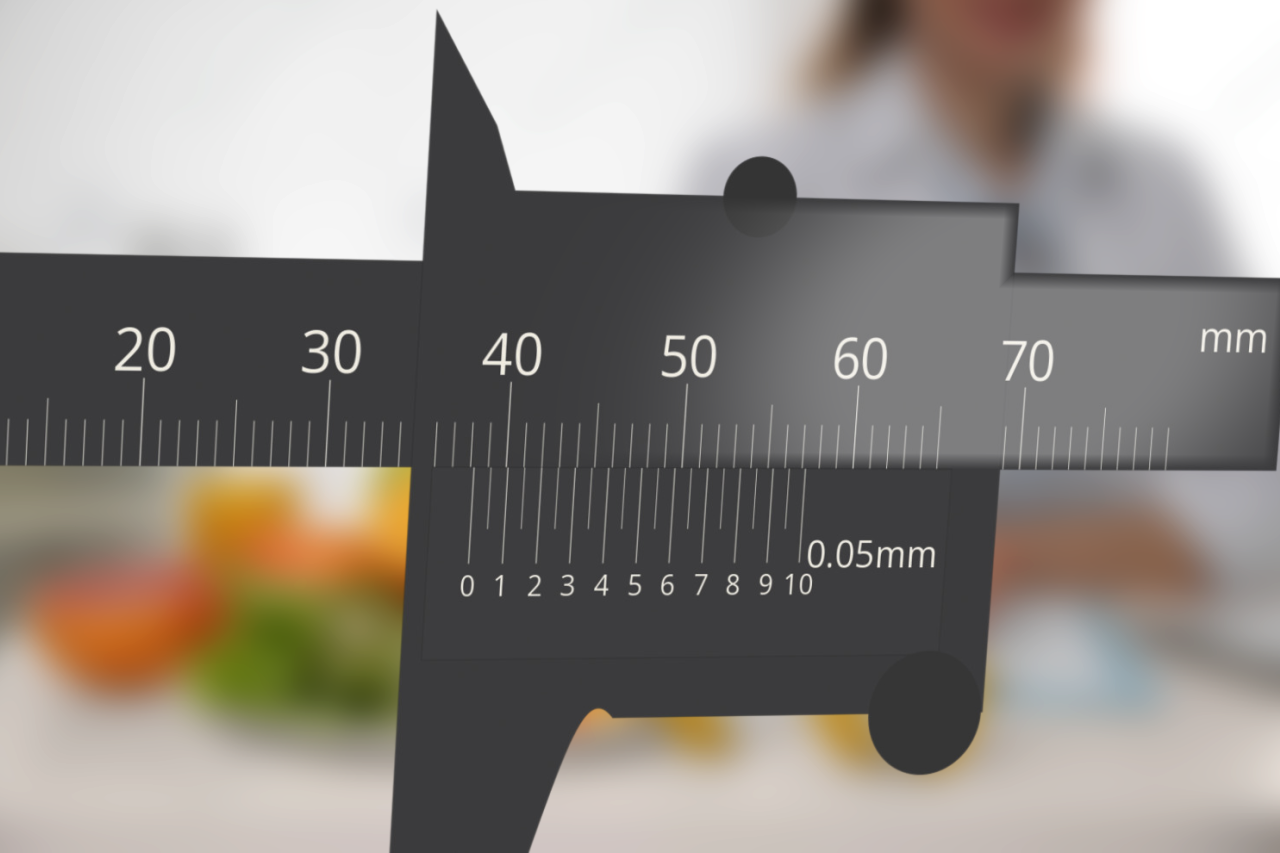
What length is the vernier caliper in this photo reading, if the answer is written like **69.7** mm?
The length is **38.2** mm
